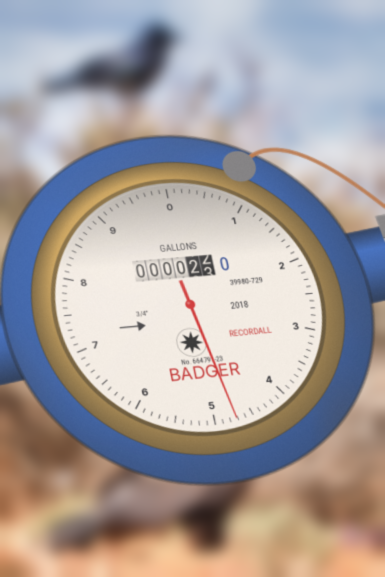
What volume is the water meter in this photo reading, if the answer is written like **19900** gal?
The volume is **224.7** gal
